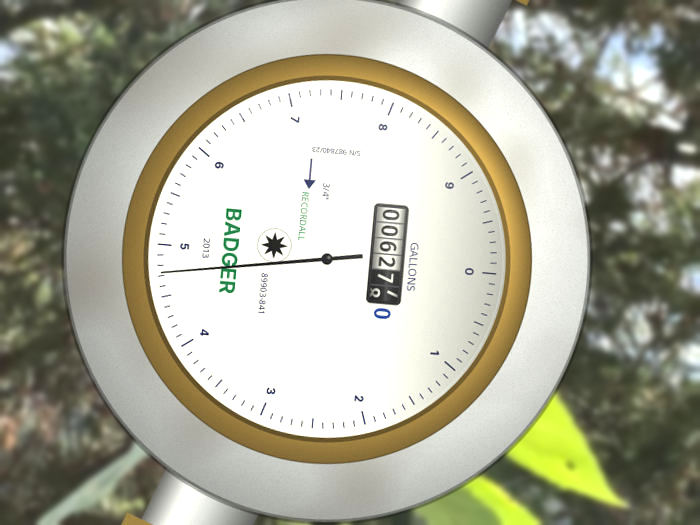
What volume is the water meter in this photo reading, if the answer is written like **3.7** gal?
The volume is **62774.7** gal
